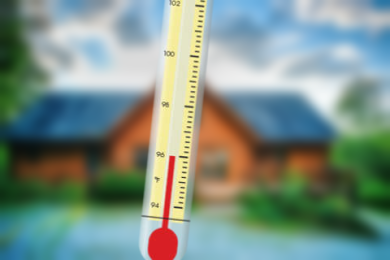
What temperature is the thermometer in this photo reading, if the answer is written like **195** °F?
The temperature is **96** °F
